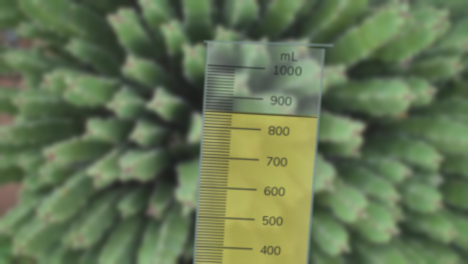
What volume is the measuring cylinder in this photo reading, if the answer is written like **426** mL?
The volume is **850** mL
